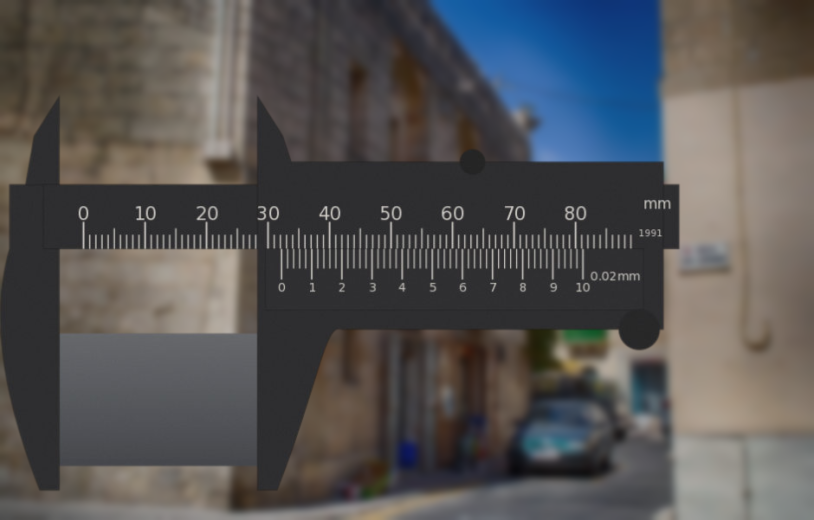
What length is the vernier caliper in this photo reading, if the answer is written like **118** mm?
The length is **32.2** mm
